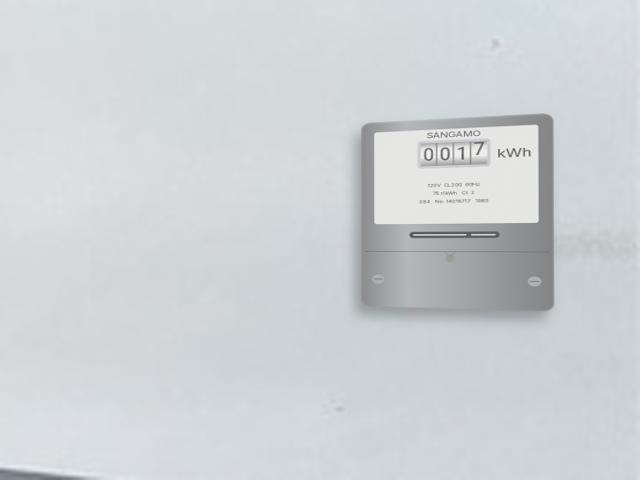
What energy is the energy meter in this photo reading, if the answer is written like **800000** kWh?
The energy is **17** kWh
